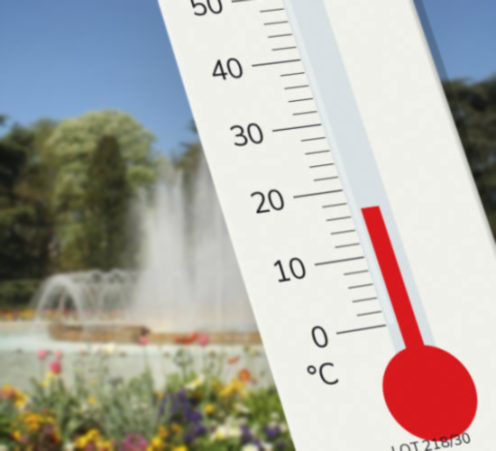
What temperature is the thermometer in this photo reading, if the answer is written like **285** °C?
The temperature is **17** °C
